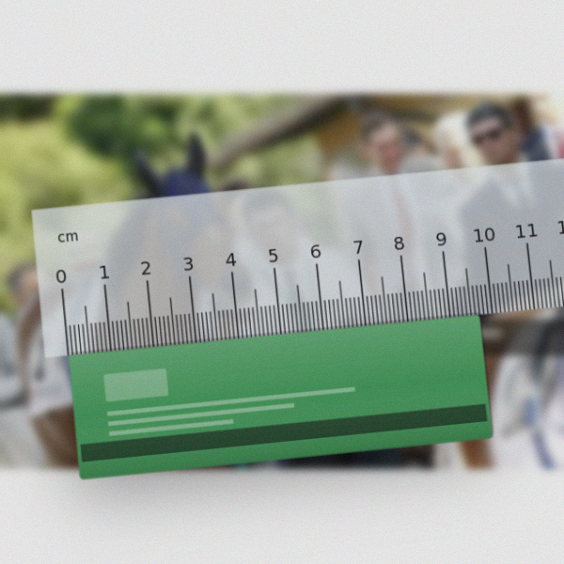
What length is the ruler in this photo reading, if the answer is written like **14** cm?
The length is **9.7** cm
